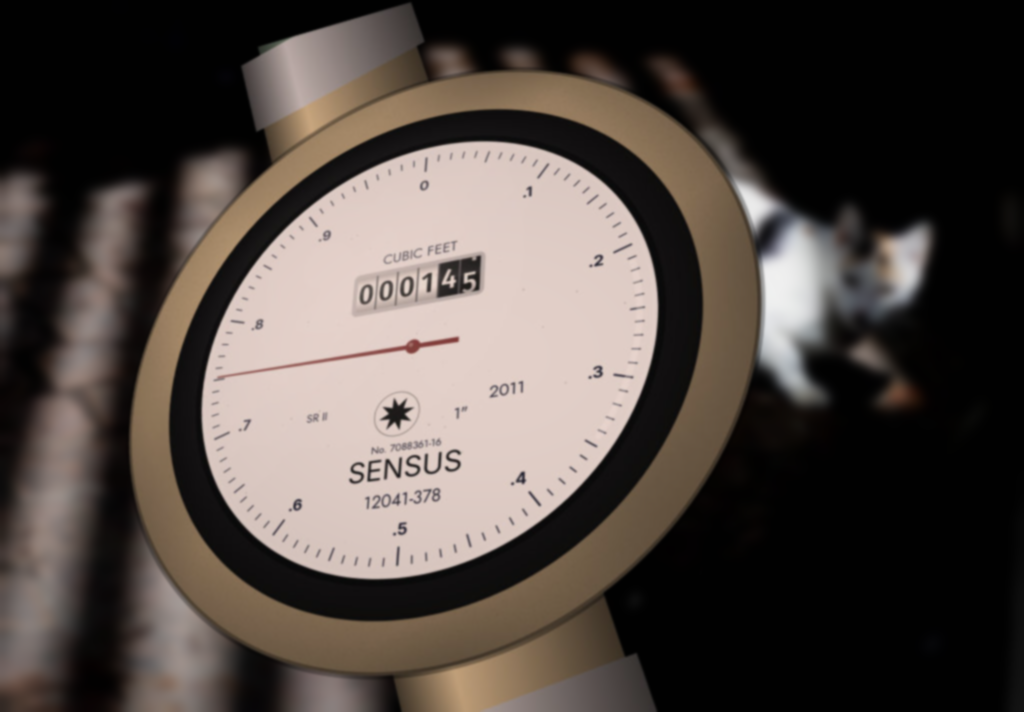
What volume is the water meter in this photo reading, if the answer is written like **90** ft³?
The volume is **144.75** ft³
